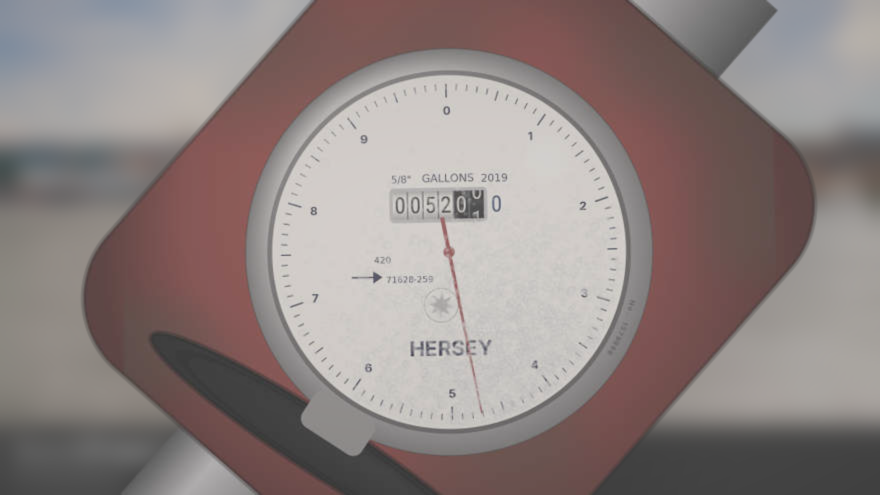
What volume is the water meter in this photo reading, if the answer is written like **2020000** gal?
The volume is **52004.7** gal
